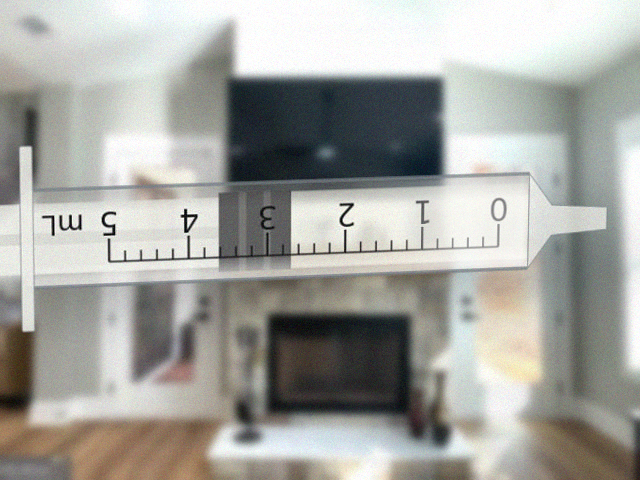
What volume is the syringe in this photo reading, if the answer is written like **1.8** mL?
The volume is **2.7** mL
